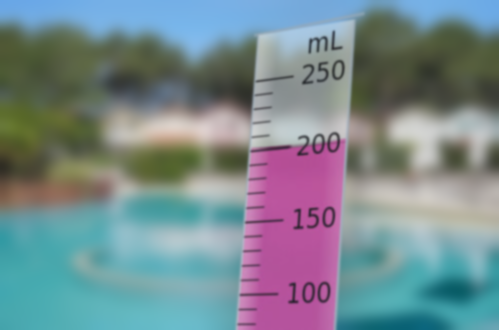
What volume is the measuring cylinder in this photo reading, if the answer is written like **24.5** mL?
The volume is **200** mL
